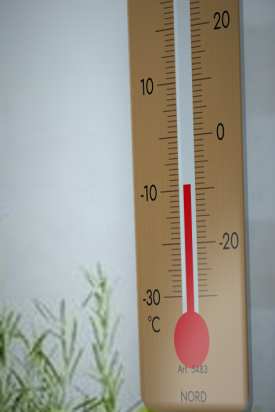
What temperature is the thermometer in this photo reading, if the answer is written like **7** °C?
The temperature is **-9** °C
